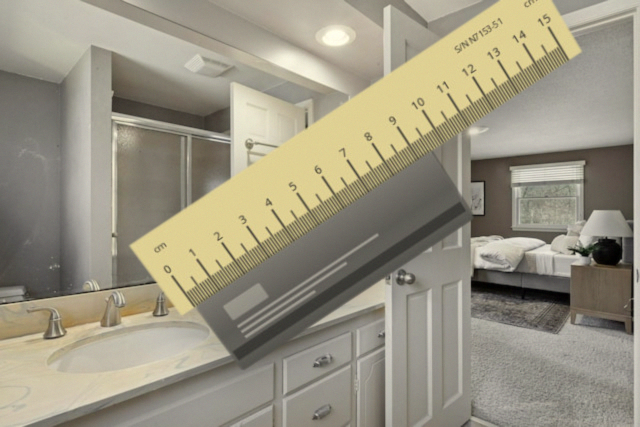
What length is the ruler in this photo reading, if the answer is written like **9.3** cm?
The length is **9.5** cm
